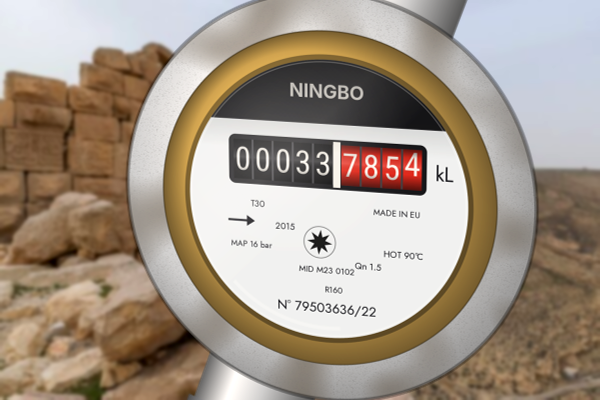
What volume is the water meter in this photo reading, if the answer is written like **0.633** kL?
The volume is **33.7854** kL
